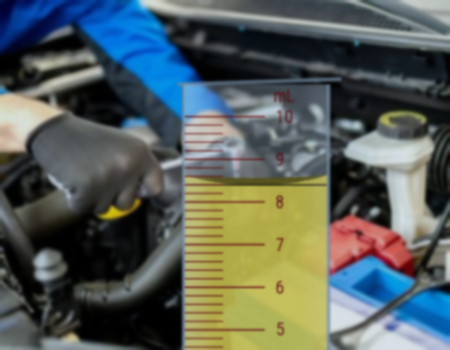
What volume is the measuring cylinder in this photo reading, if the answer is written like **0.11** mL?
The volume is **8.4** mL
